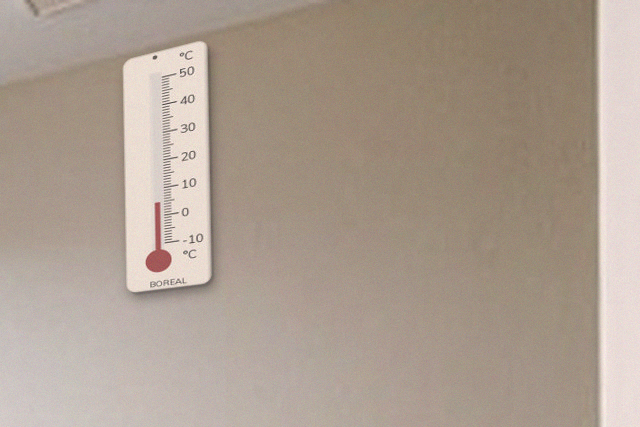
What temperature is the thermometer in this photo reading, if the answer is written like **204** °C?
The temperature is **5** °C
